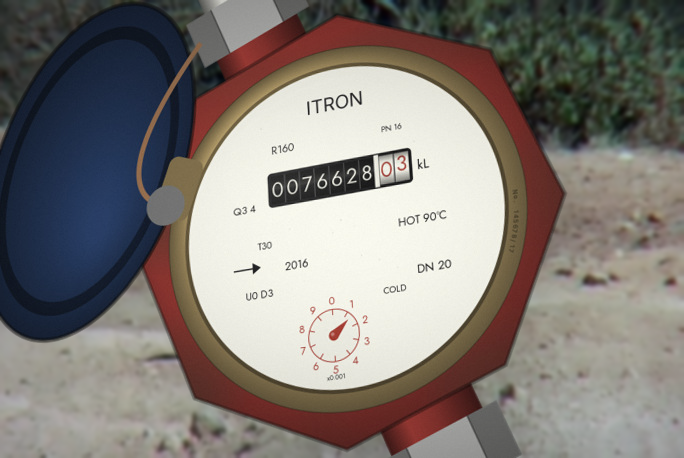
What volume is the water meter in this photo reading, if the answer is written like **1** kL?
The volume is **76628.031** kL
